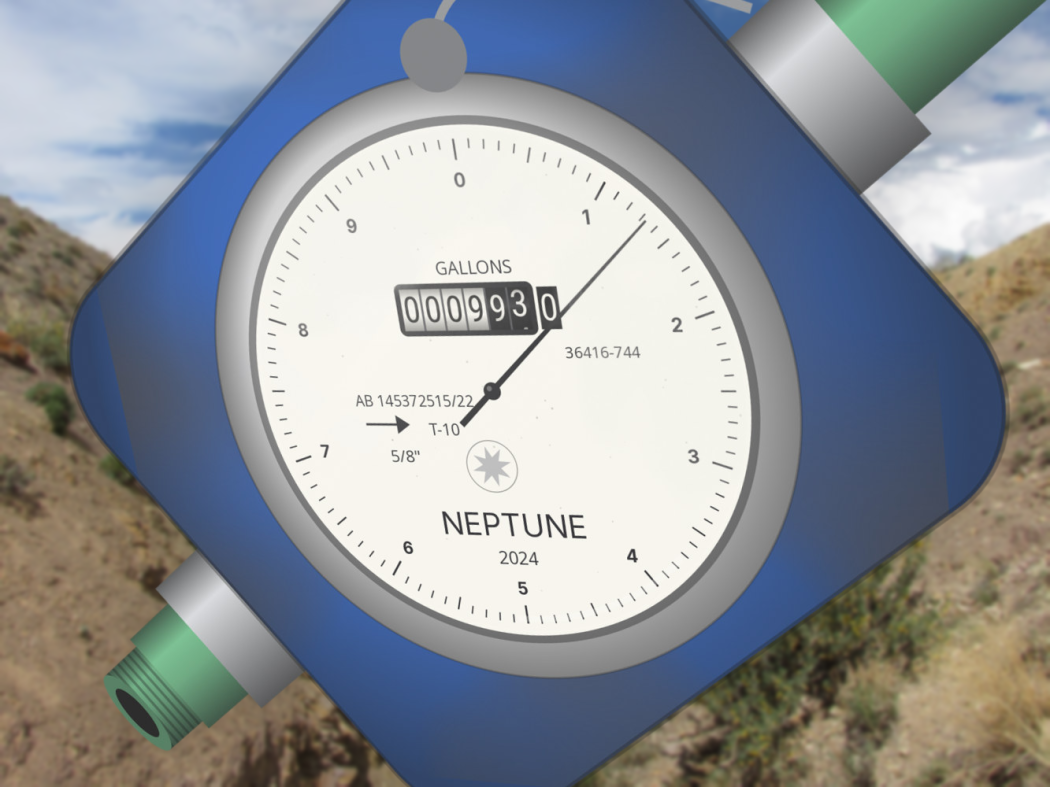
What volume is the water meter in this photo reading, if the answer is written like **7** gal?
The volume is **9931.3** gal
